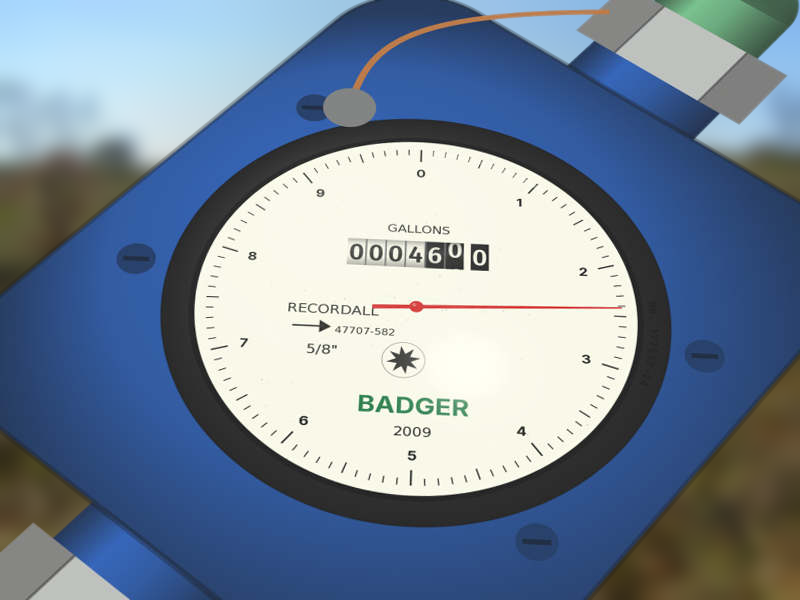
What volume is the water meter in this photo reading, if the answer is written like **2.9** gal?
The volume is **4602.4** gal
